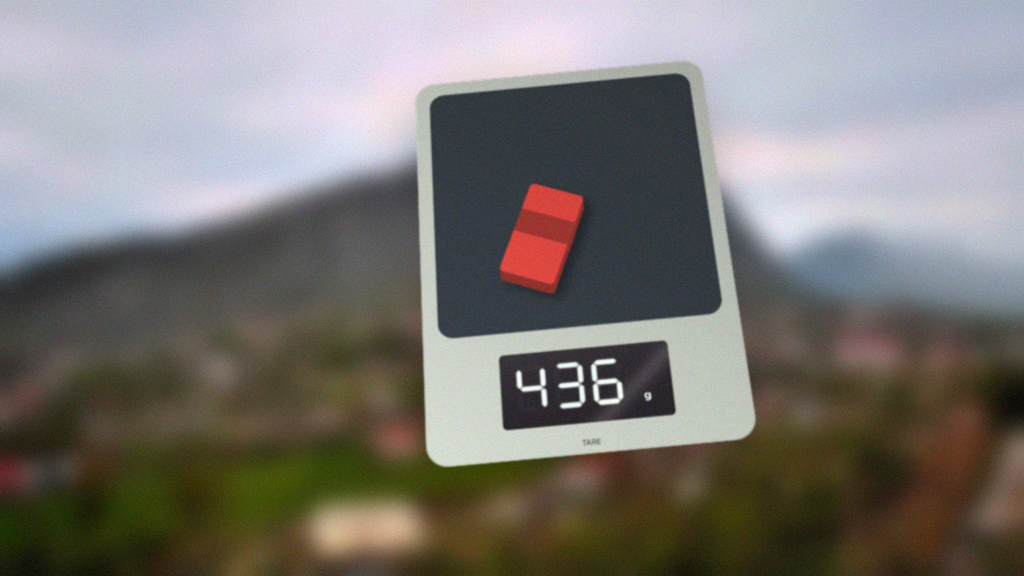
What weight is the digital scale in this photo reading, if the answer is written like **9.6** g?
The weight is **436** g
